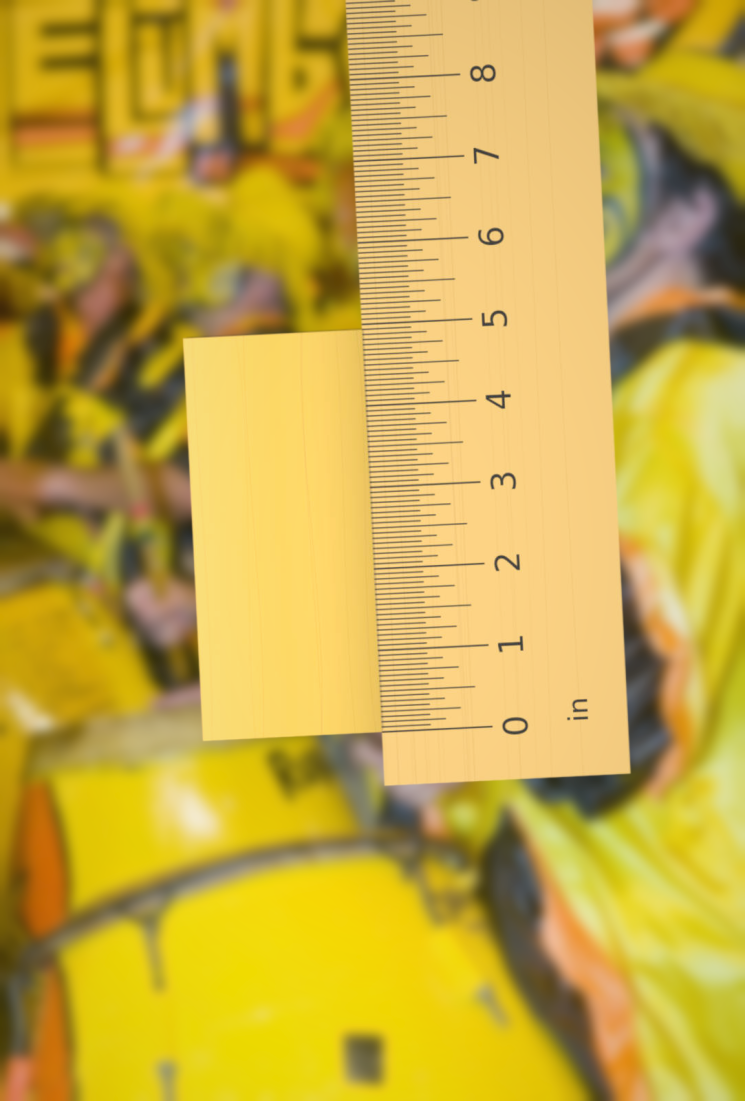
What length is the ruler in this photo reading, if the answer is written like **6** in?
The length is **4.9375** in
